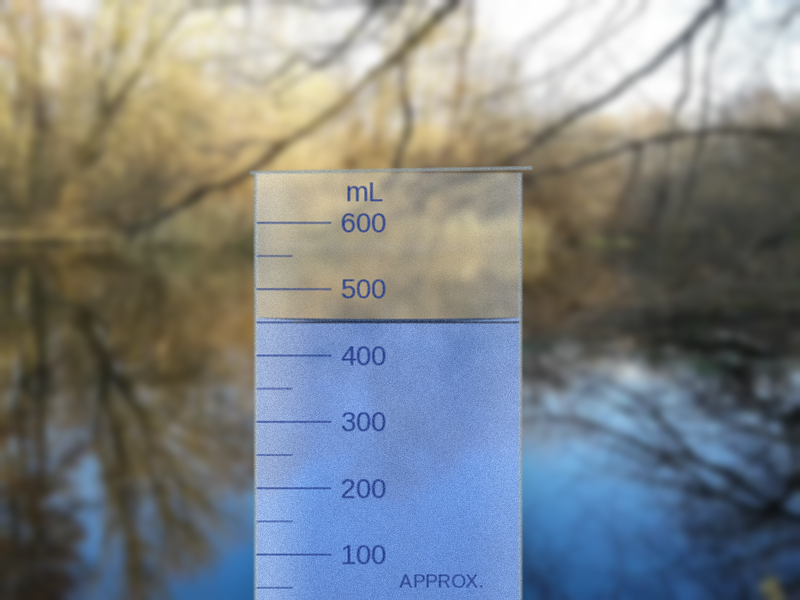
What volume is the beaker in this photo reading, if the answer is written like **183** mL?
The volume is **450** mL
